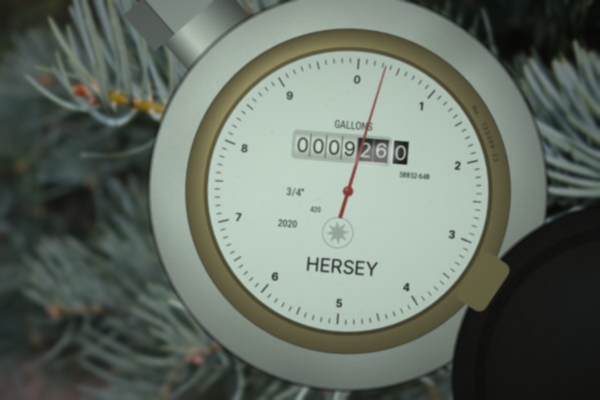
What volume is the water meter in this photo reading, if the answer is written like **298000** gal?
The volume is **9260.3** gal
